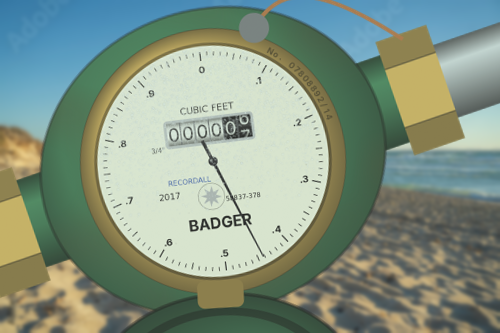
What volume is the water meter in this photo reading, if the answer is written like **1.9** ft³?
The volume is **6.44** ft³
